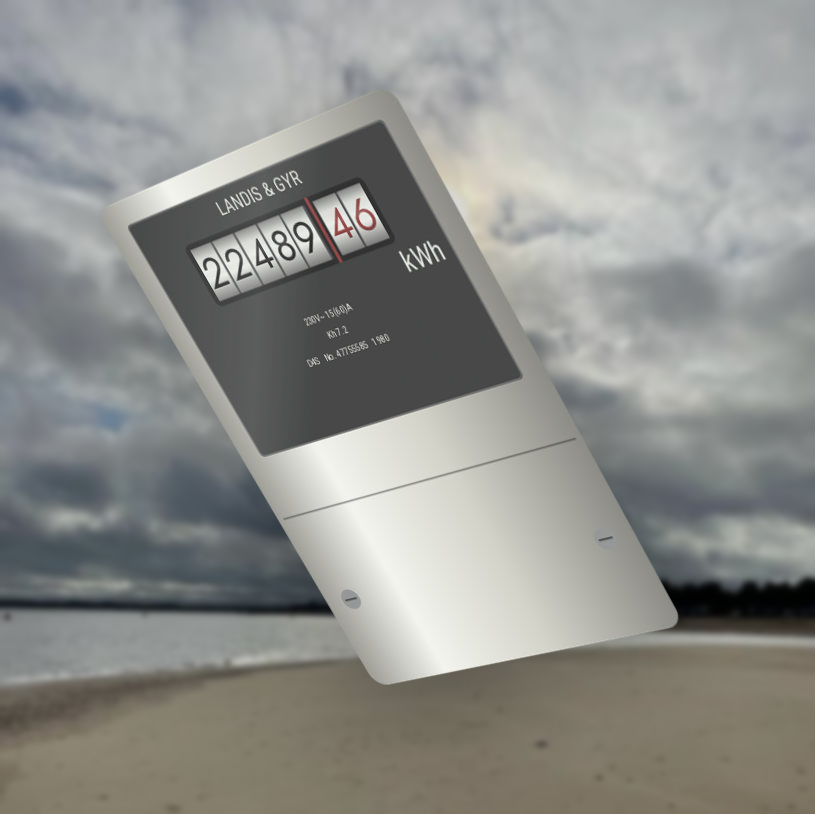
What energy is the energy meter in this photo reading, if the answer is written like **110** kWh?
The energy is **22489.46** kWh
